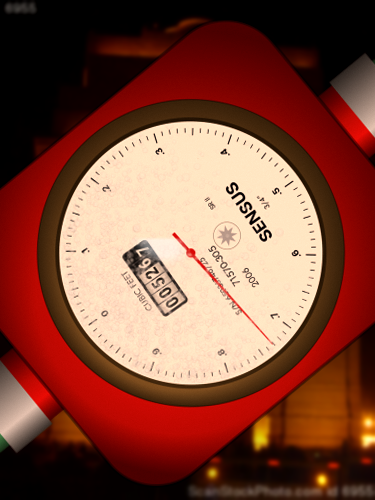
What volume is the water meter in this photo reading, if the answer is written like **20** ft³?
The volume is **5266.73** ft³
